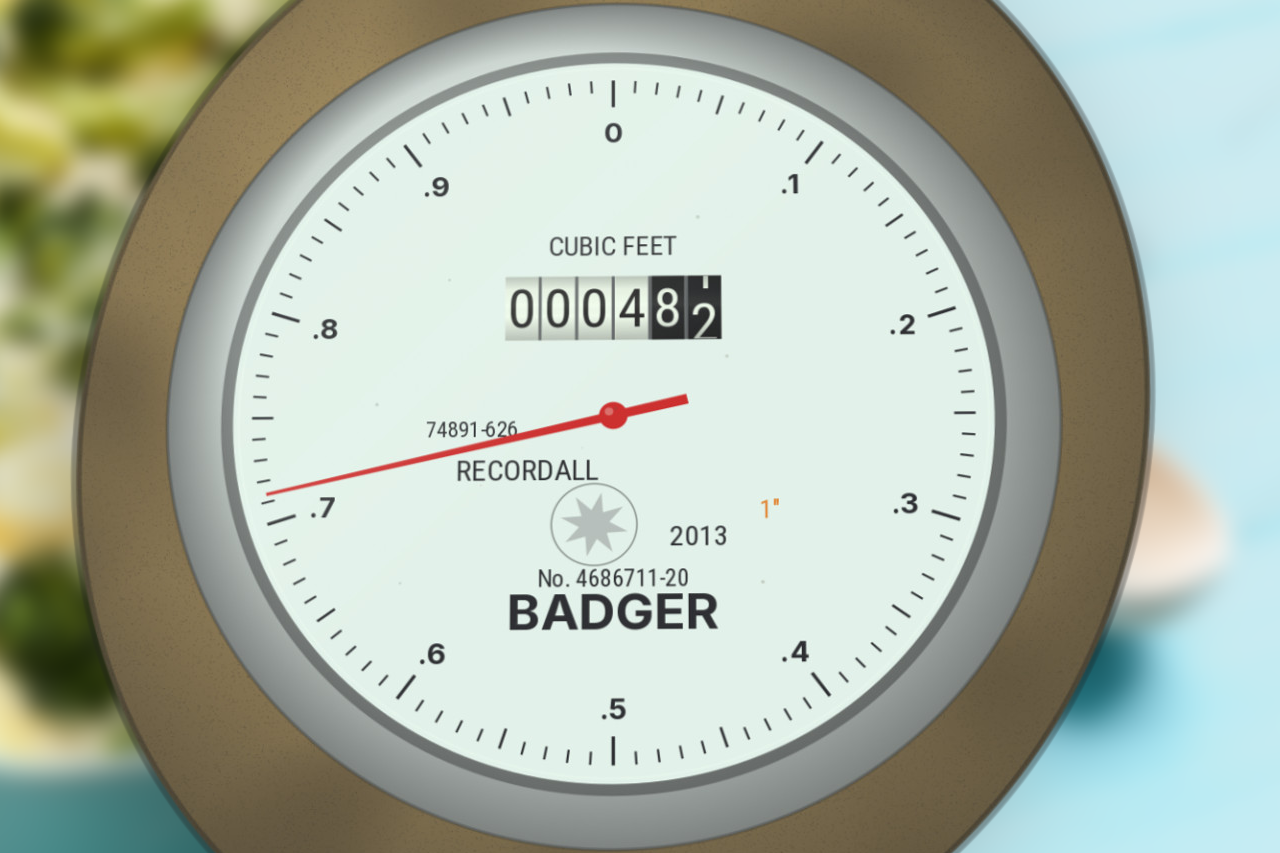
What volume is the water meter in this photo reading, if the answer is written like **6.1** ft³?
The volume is **481.71** ft³
